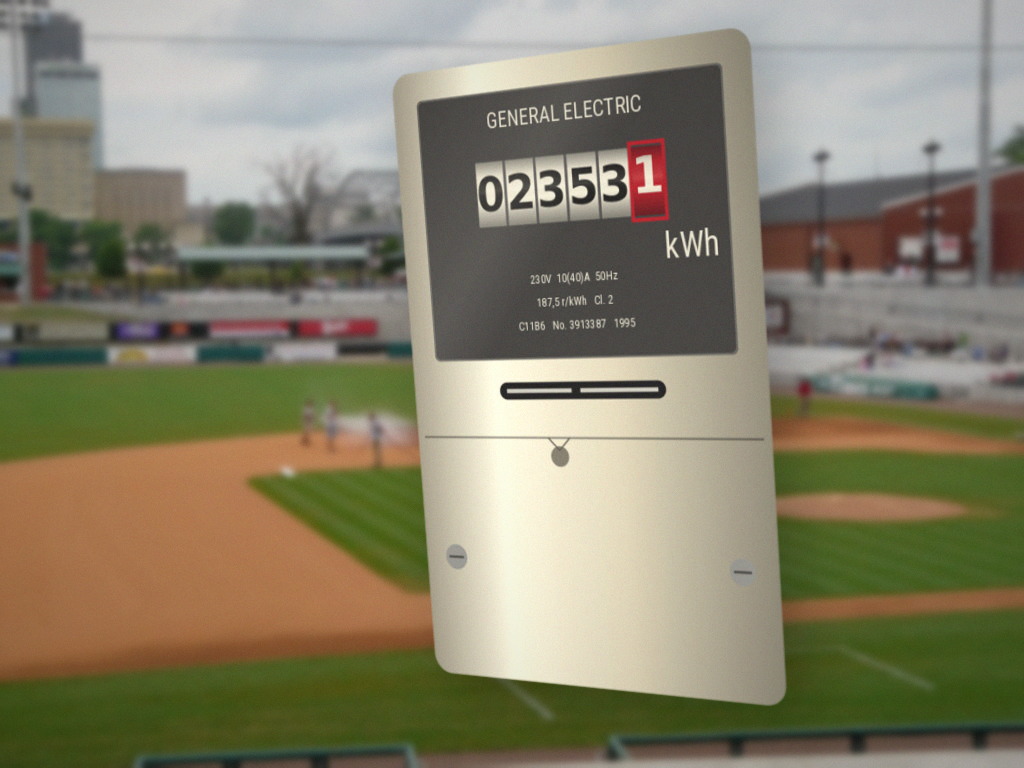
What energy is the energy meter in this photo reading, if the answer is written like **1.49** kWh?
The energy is **2353.1** kWh
